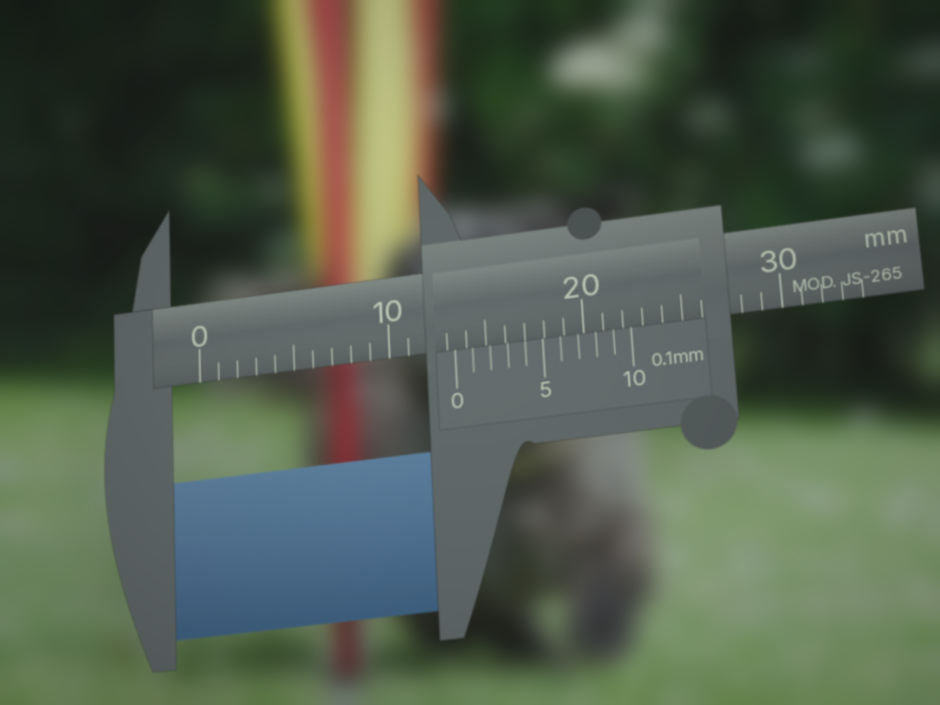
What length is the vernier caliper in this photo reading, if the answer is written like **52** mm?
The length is **13.4** mm
